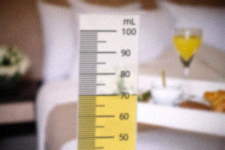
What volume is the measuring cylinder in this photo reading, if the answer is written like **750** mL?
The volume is **70** mL
